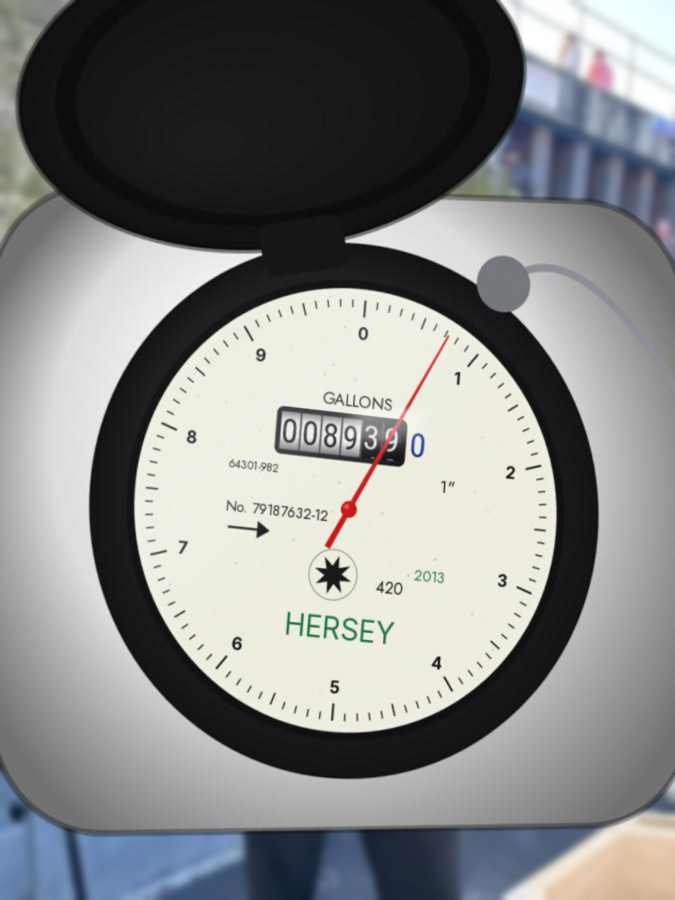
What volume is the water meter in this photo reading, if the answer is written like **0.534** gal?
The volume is **89390.7** gal
